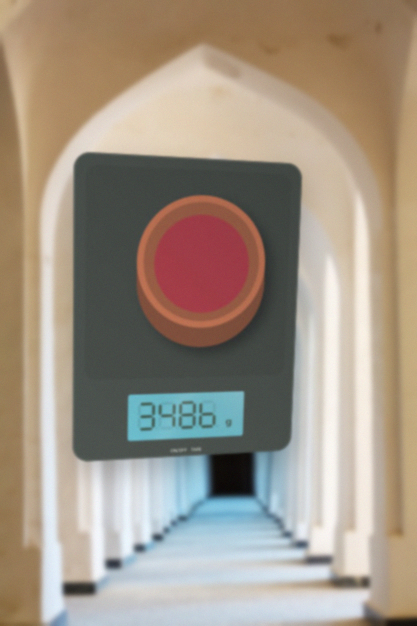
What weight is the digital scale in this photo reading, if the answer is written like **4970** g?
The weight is **3486** g
